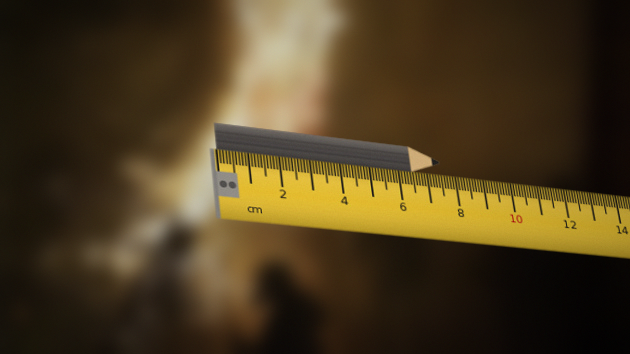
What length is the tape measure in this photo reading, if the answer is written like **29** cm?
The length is **7.5** cm
